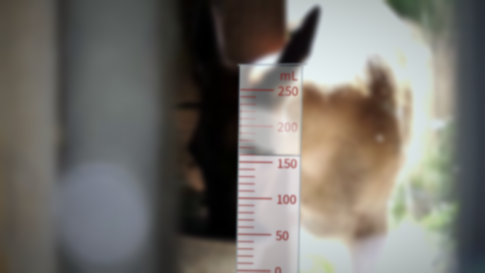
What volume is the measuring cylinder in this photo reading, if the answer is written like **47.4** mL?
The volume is **160** mL
